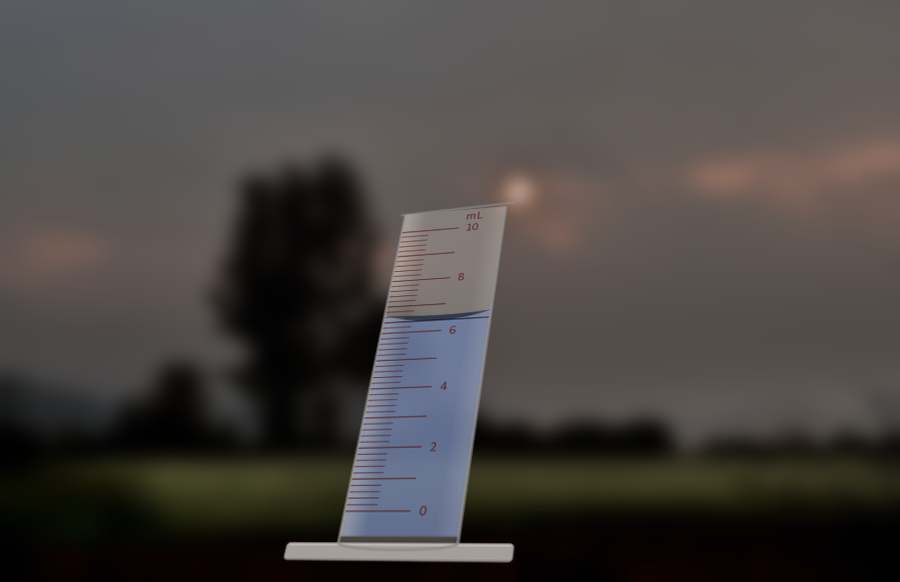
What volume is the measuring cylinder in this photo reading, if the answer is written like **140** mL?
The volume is **6.4** mL
